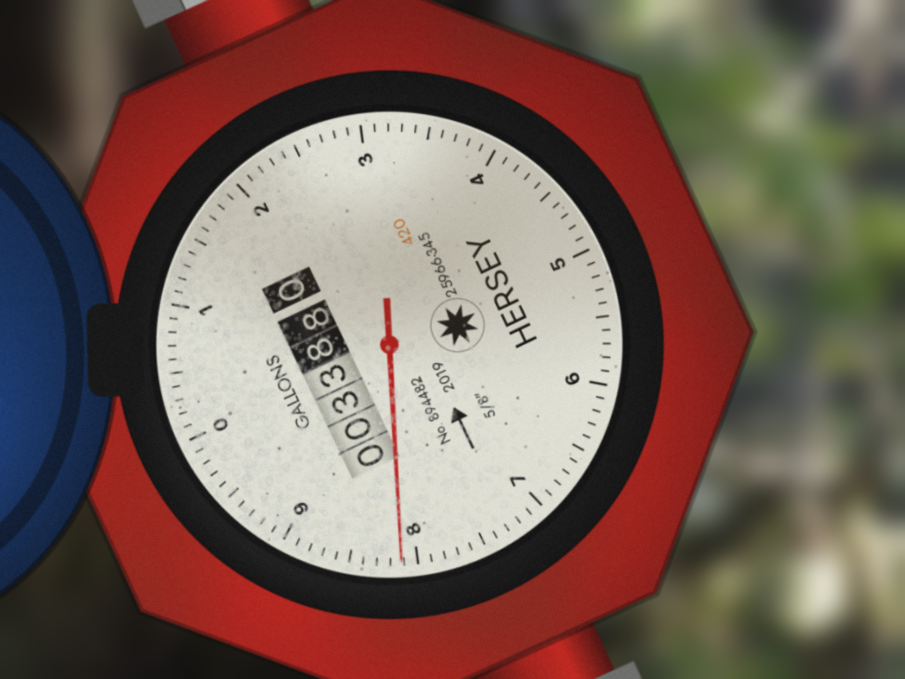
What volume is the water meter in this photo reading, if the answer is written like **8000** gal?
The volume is **33878.1** gal
